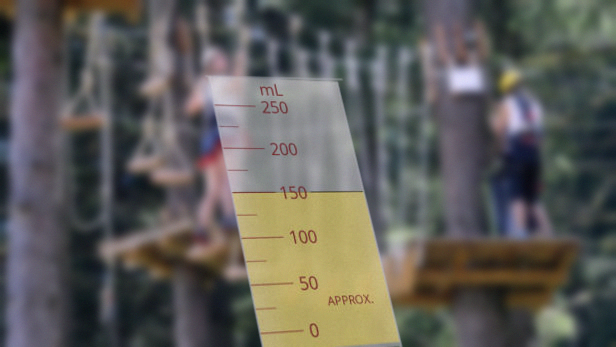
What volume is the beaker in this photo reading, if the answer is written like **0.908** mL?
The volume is **150** mL
